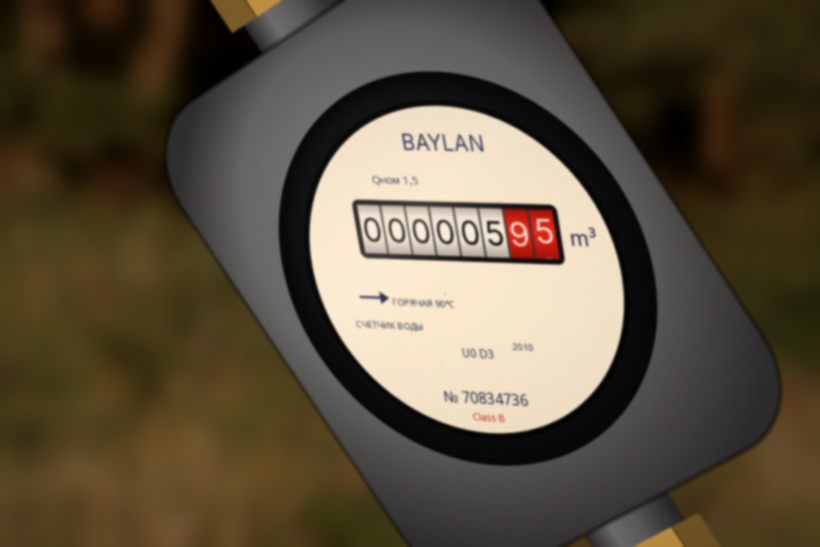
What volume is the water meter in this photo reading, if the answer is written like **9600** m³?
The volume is **5.95** m³
